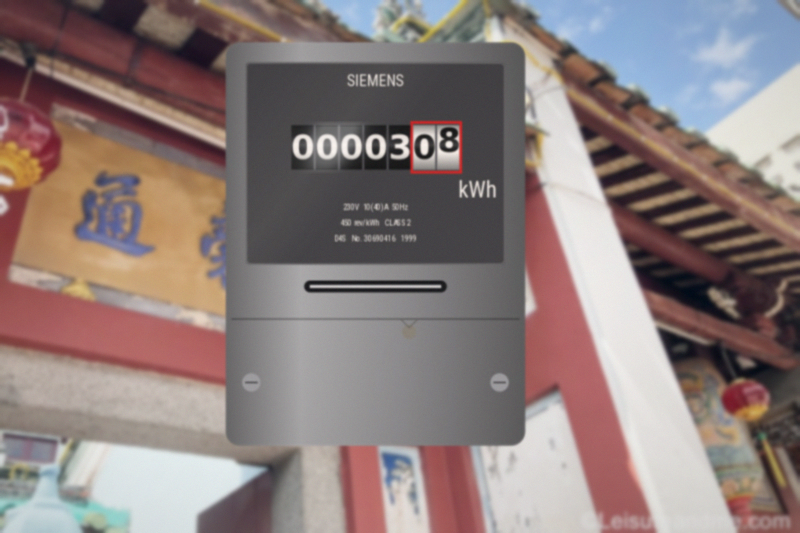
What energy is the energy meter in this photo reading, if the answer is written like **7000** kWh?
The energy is **3.08** kWh
